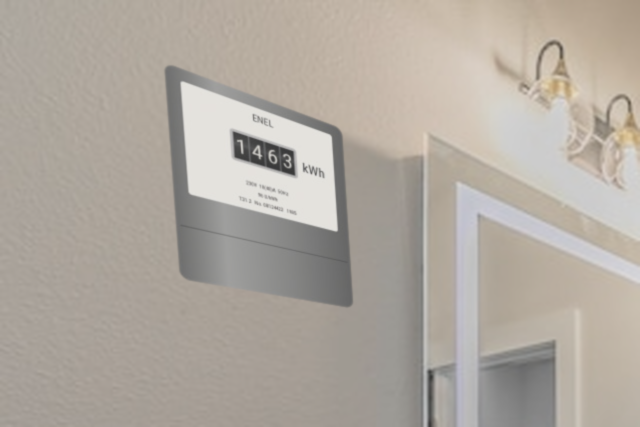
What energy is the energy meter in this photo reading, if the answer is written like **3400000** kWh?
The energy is **1463** kWh
